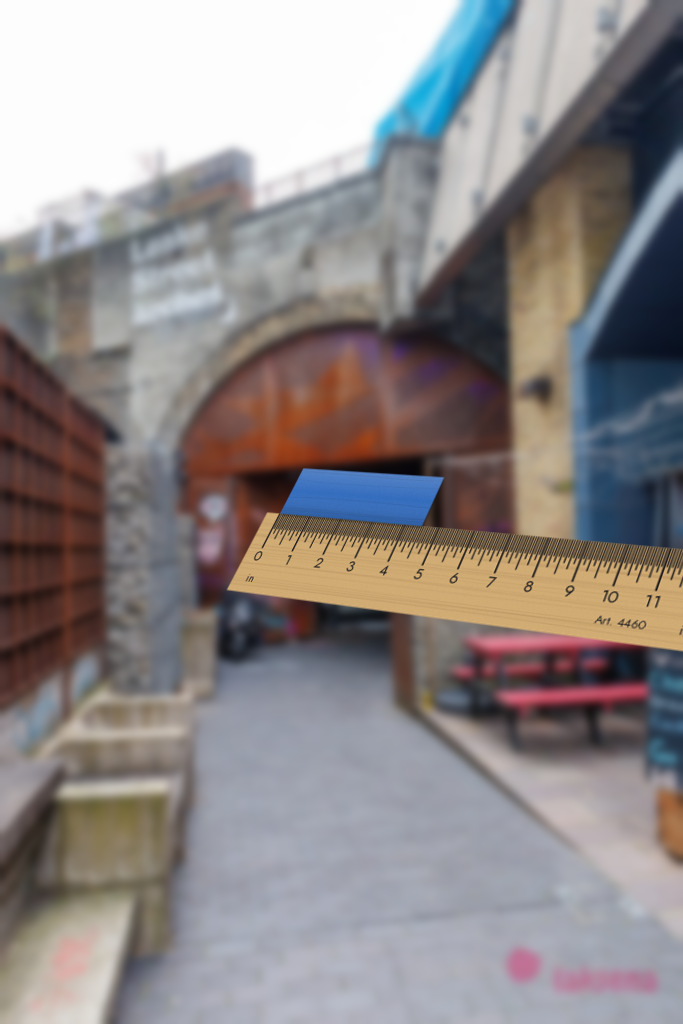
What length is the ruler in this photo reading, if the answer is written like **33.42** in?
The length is **4.5** in
